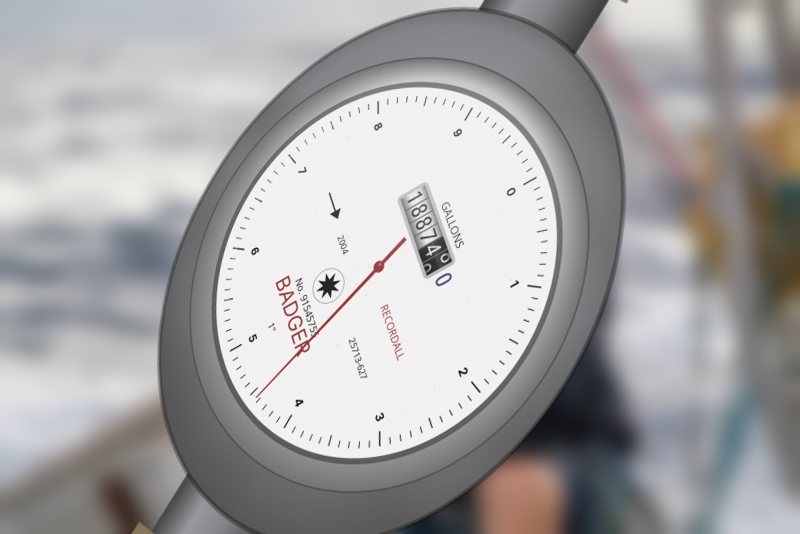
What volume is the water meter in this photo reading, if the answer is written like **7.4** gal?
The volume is **1887484.4** gal
